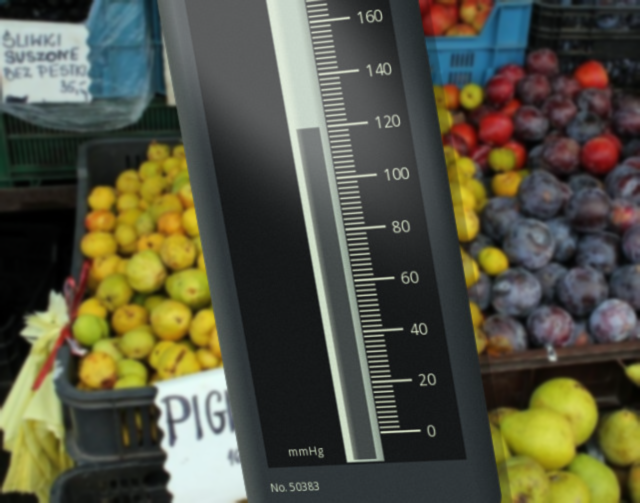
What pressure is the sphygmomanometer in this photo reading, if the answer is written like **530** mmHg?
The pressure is **120** mmHg
